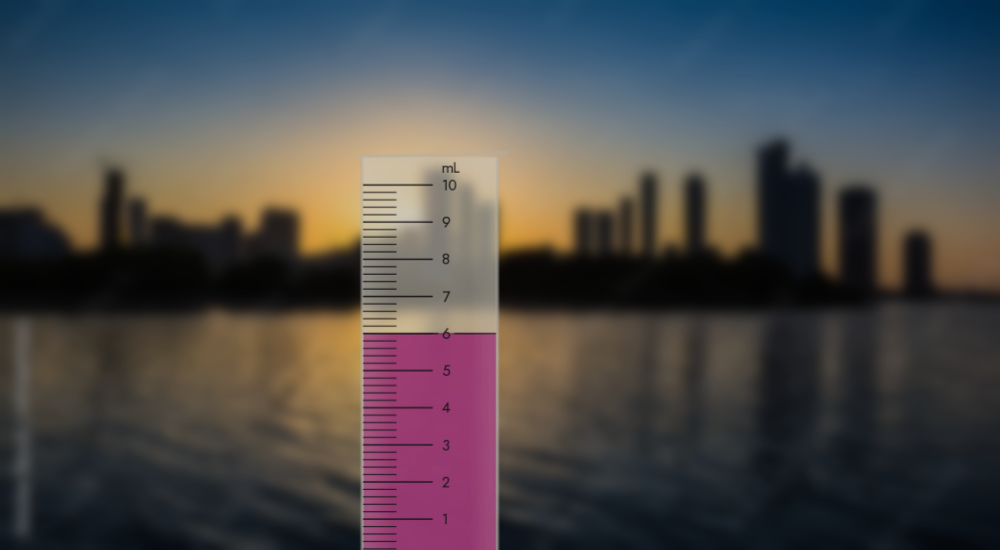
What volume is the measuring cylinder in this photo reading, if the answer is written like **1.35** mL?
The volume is **6** mL
